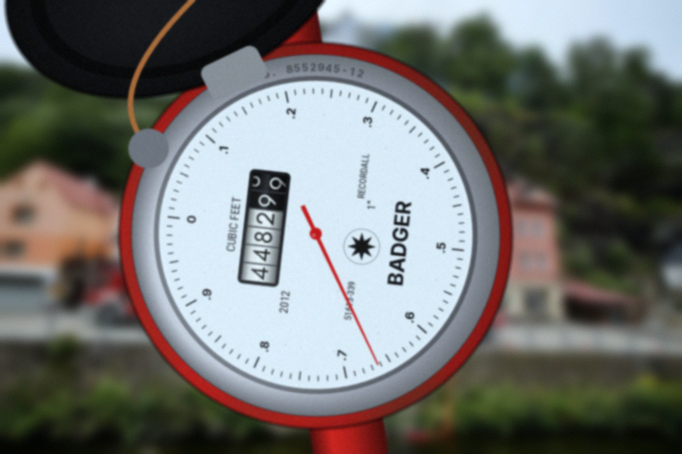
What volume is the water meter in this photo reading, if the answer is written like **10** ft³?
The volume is **448298.66** ft³
